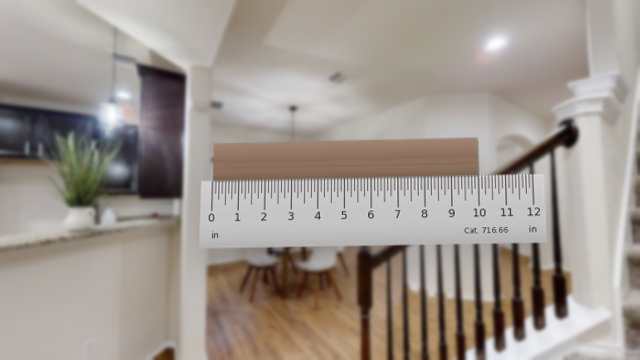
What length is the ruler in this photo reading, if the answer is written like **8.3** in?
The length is **10** in
